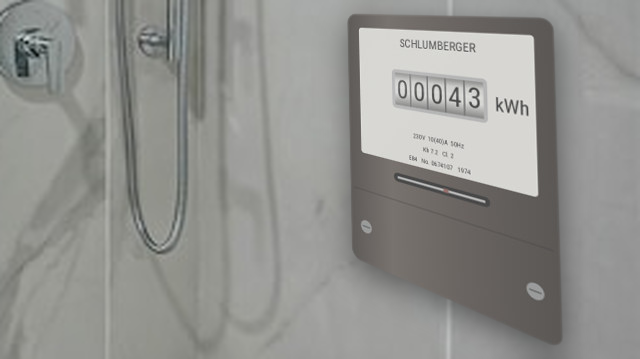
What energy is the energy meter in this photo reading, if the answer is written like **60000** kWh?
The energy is **43** kWh
